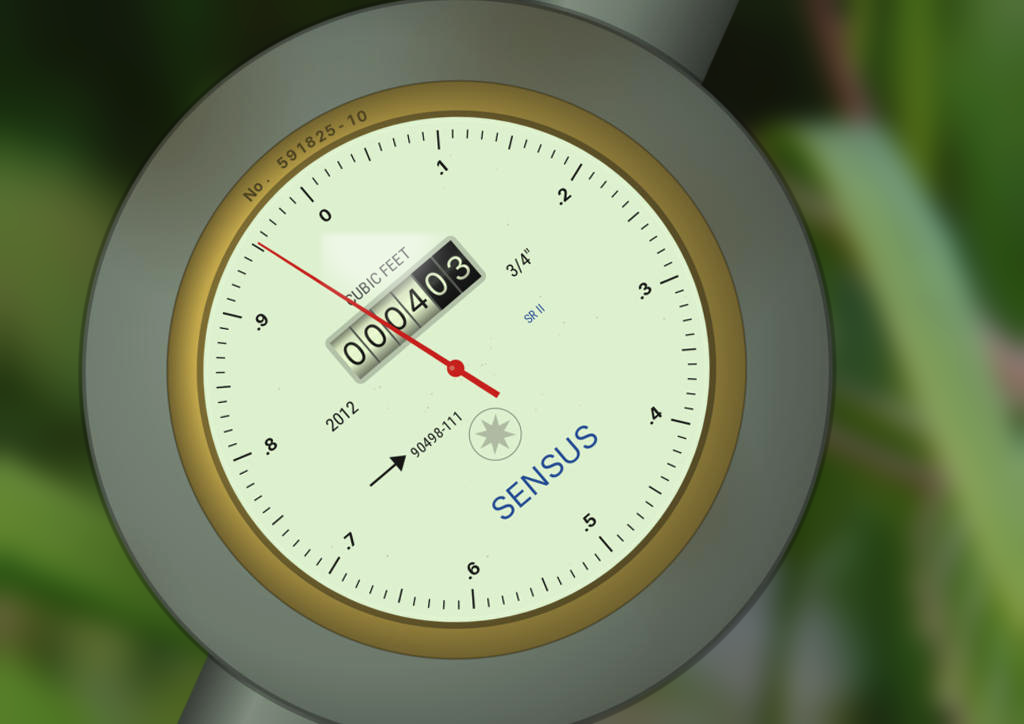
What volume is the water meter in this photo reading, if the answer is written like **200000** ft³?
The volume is **402.95** ft³
